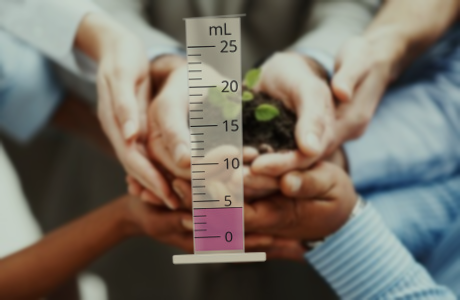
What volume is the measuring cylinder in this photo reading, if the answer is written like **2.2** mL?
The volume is **4** mL
